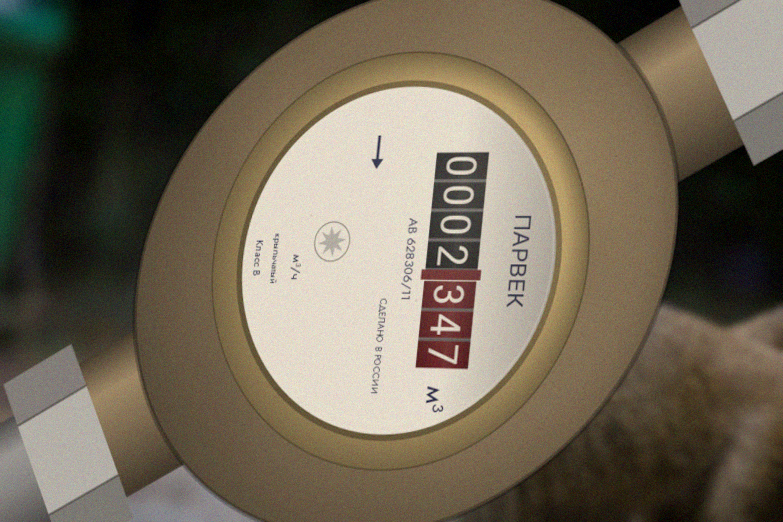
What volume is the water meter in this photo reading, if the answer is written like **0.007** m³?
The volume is **2.347** m³
